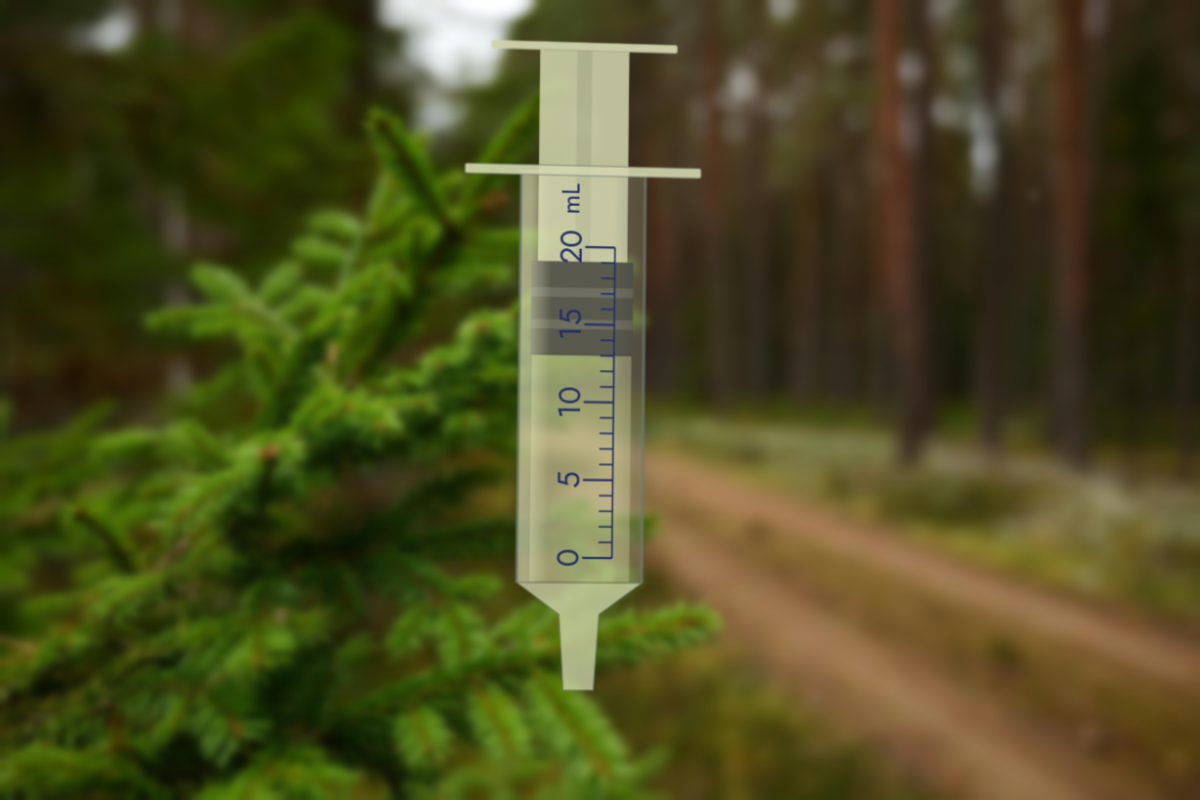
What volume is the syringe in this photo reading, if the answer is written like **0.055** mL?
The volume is **13** mL
